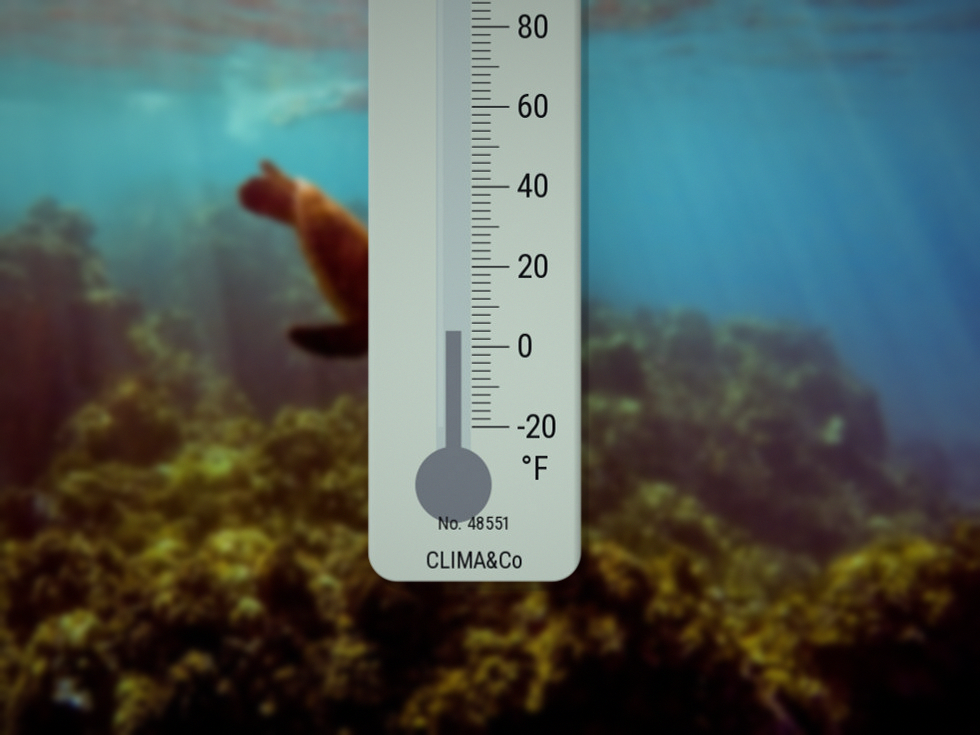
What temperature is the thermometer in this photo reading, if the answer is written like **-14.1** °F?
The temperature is **4** °F
